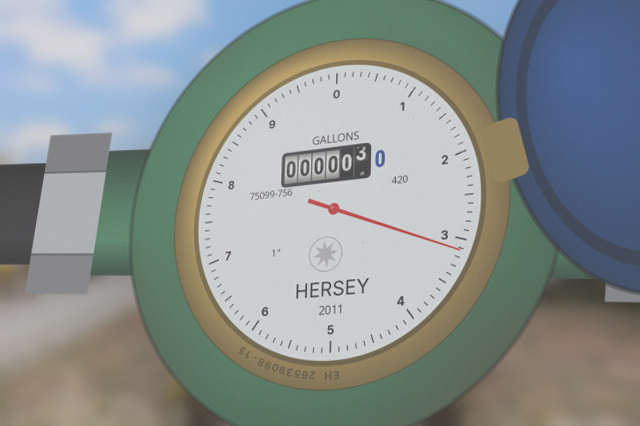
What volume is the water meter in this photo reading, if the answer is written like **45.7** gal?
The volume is **33.1** gal
